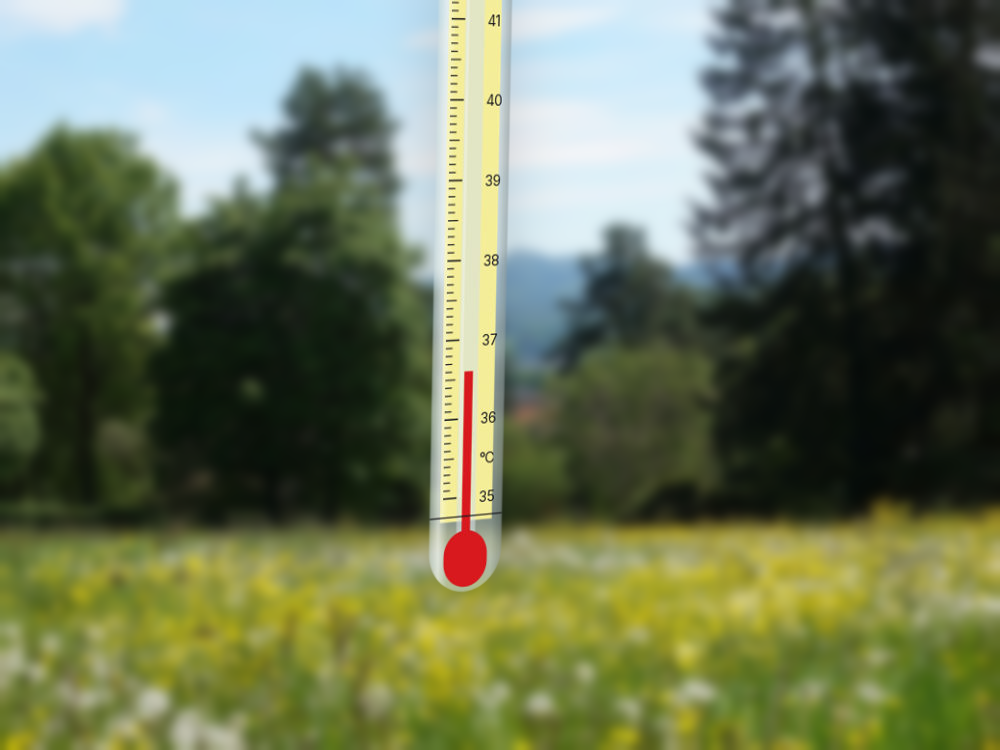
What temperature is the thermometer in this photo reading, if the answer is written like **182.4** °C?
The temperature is **36.6** °C
